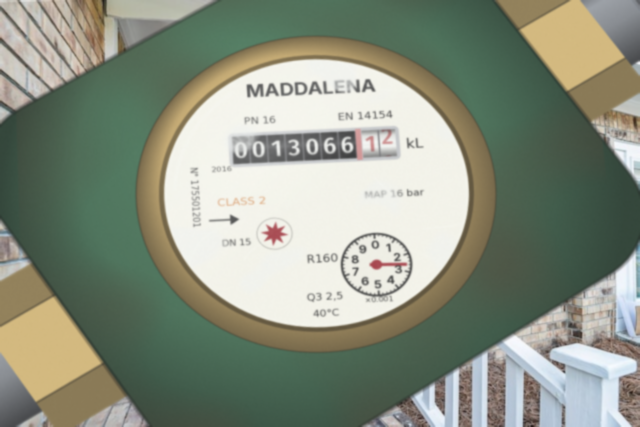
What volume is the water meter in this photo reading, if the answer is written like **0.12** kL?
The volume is **13066.122** kL
